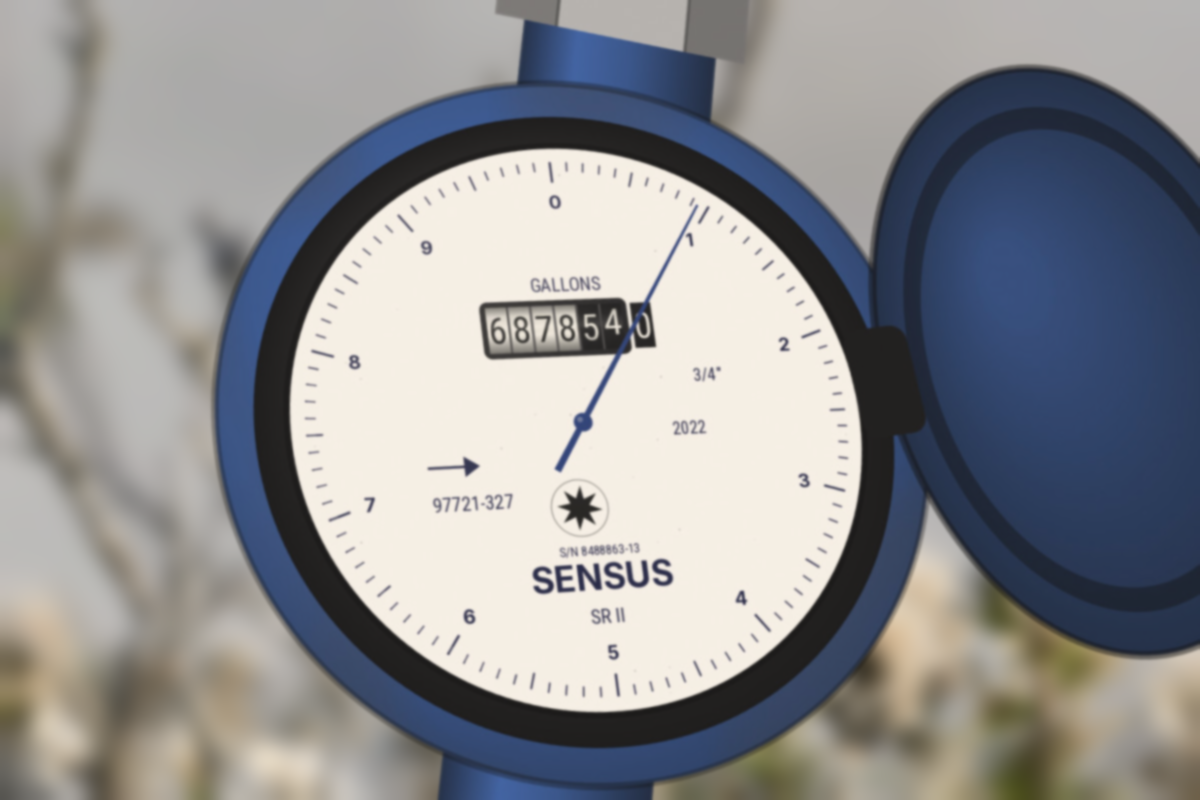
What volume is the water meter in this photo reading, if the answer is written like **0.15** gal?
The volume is **6878540.9** gal
